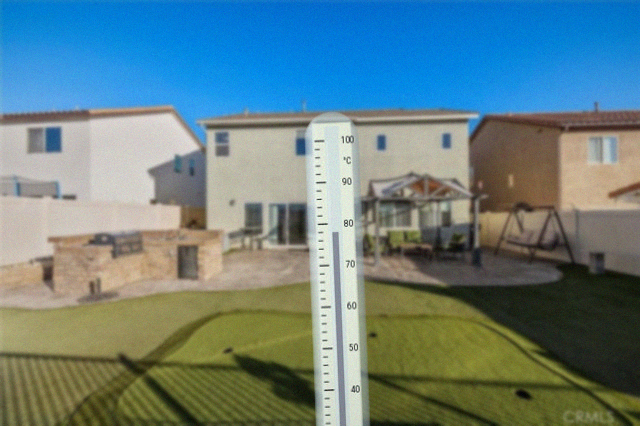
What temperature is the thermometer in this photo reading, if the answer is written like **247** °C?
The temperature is **78** °C
